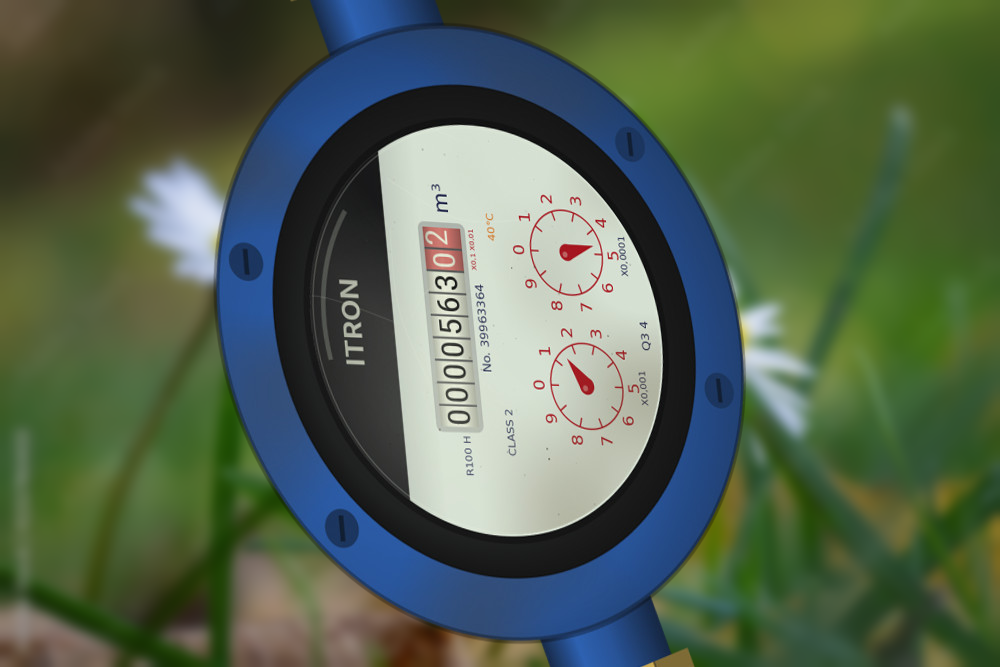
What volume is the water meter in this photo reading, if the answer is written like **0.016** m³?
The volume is **563.0214** m³
